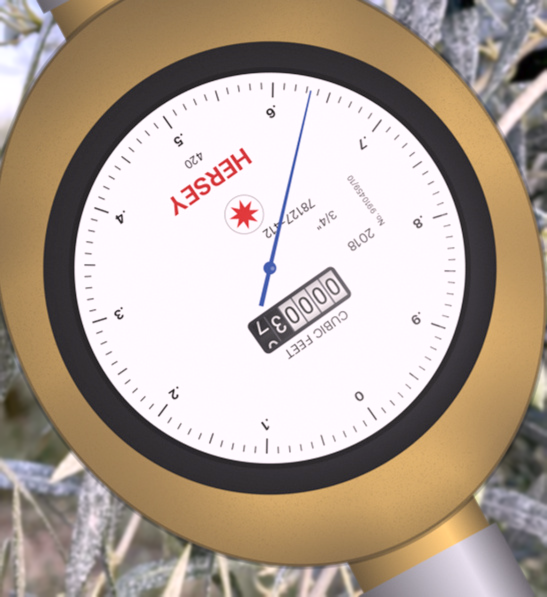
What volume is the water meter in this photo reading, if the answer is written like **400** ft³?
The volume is **36.63** ft³
